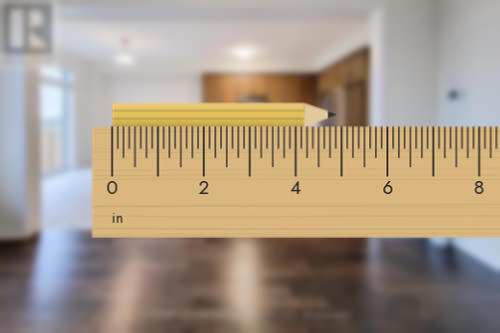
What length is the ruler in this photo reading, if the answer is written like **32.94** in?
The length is **4.875** in
